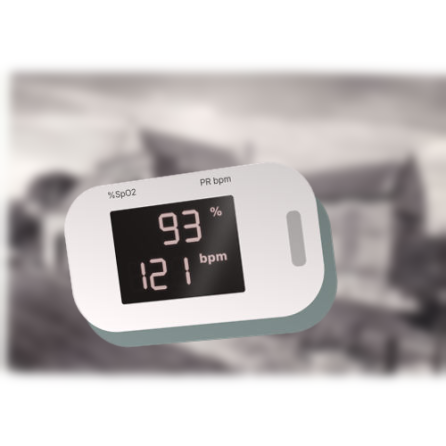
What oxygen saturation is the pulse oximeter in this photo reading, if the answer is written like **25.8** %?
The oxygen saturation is **93** %
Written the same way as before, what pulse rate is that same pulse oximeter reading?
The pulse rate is **121** bpm
